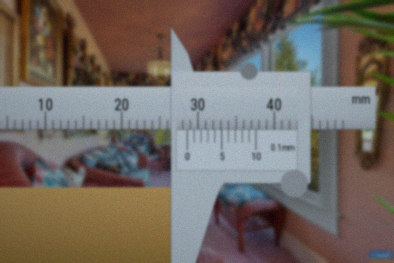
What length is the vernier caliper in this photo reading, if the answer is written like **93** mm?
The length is **28.6** mm
